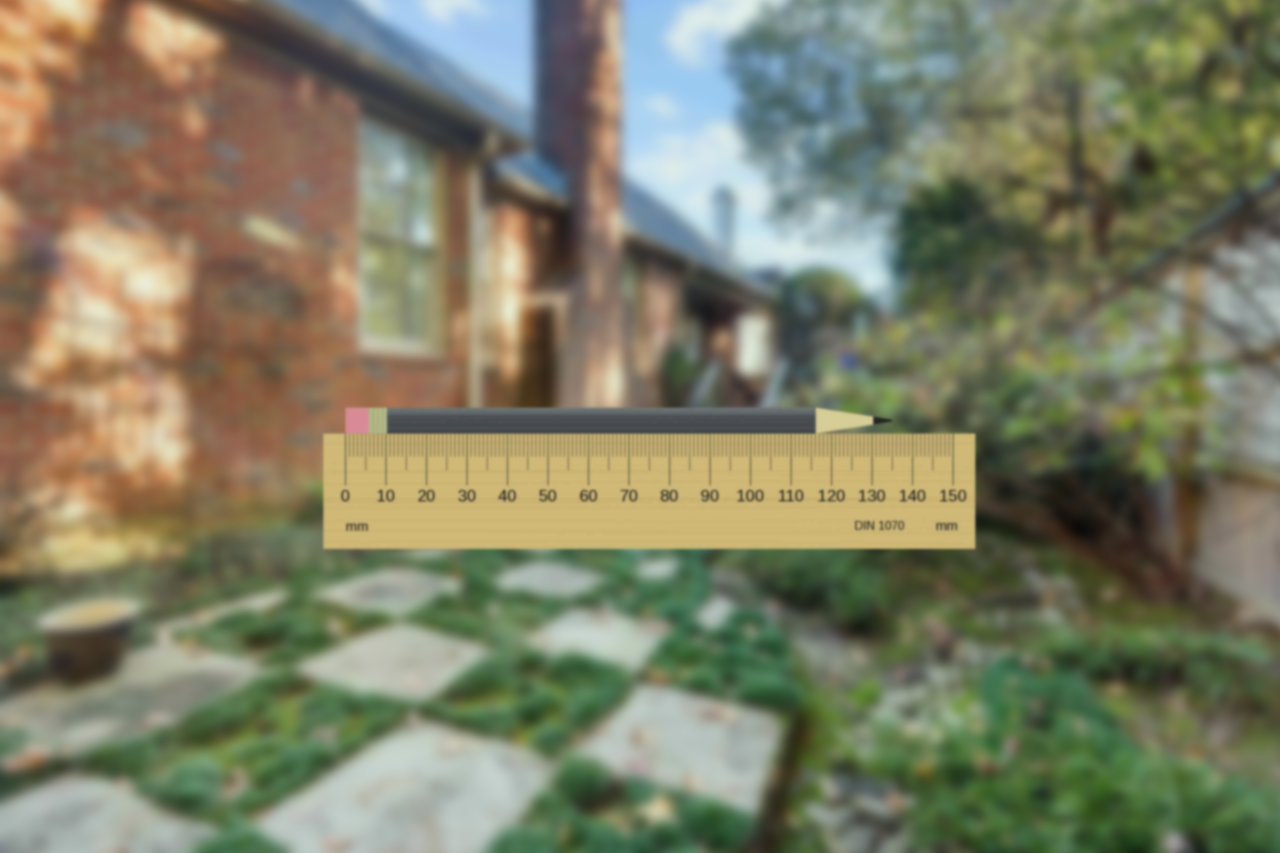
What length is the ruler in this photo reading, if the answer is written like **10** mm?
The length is **135** mm
